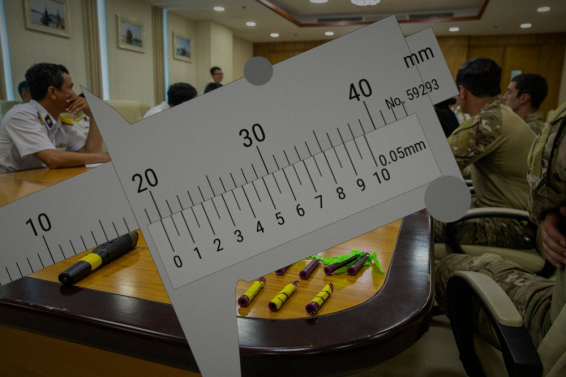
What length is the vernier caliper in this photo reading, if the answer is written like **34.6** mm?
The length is **19.9** mm
